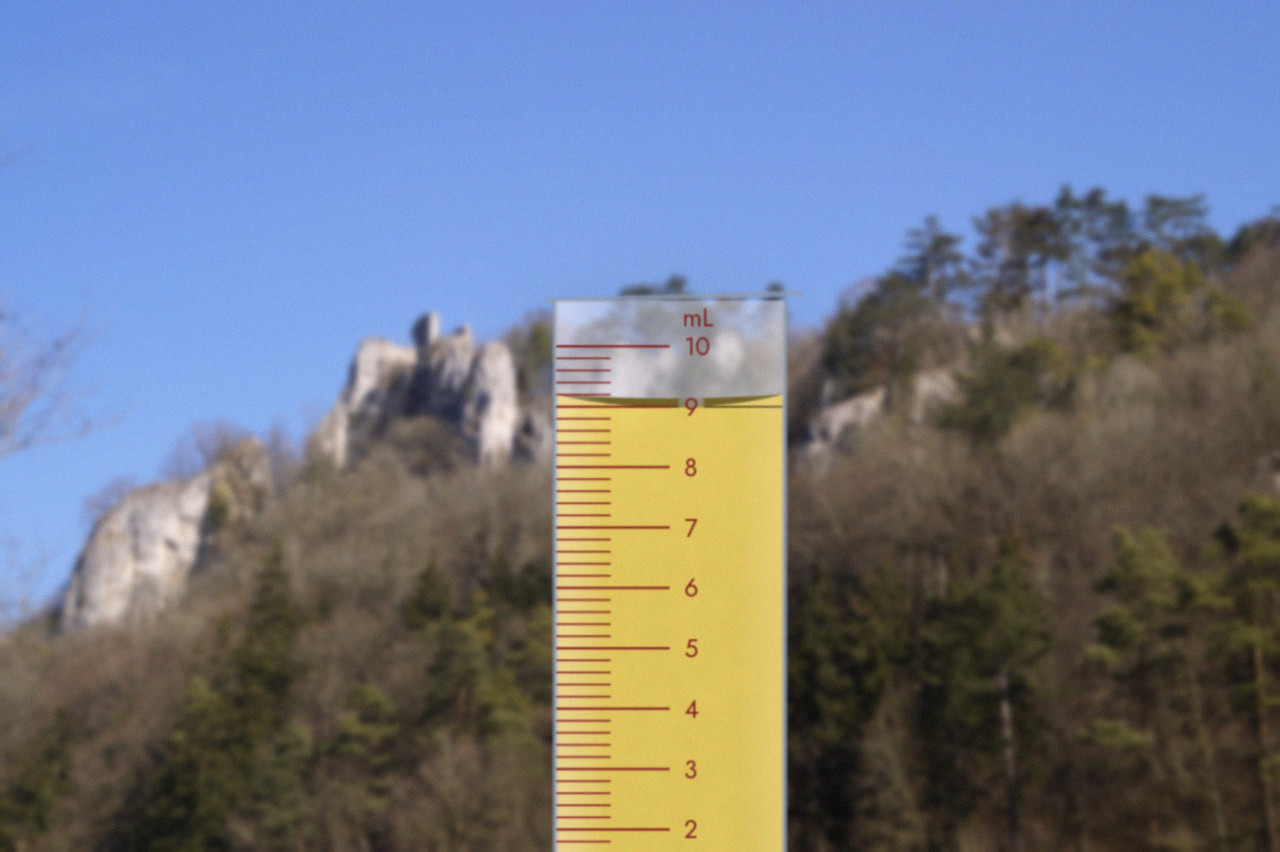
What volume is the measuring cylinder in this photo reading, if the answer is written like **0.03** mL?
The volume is **9** mL
